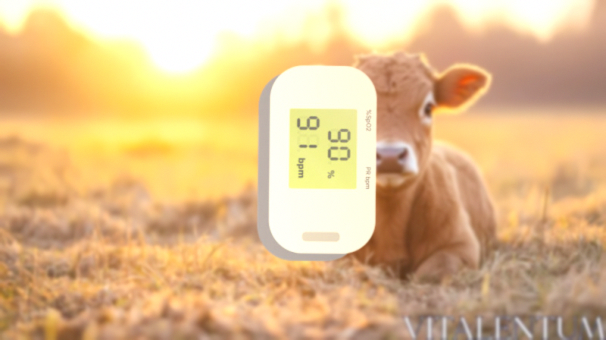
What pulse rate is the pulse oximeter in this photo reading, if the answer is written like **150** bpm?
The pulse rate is **91** bpm
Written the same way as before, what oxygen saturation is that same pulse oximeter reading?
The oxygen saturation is **90** %
